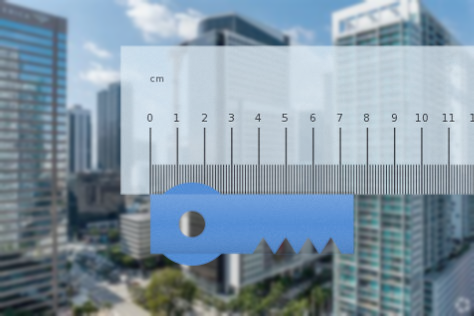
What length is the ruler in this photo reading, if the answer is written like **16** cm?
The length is **7.5** cm
